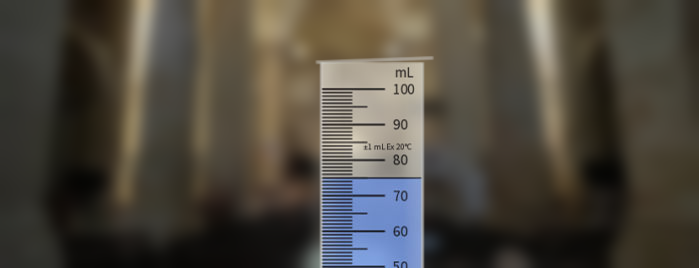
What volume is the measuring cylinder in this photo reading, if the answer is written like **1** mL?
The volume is **75** mL
